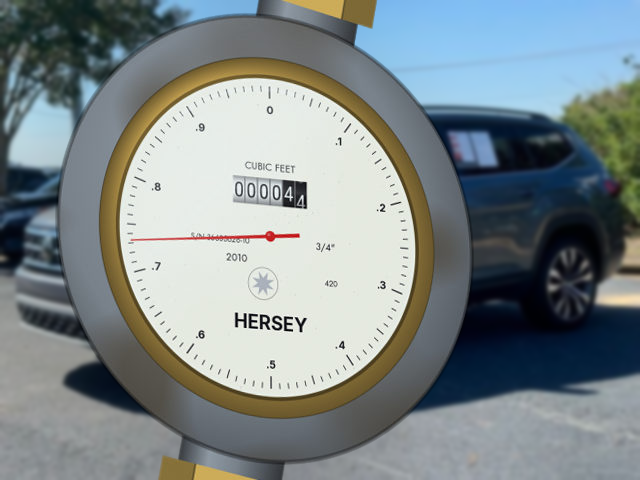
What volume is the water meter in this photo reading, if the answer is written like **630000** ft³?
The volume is **43.73** ft³
